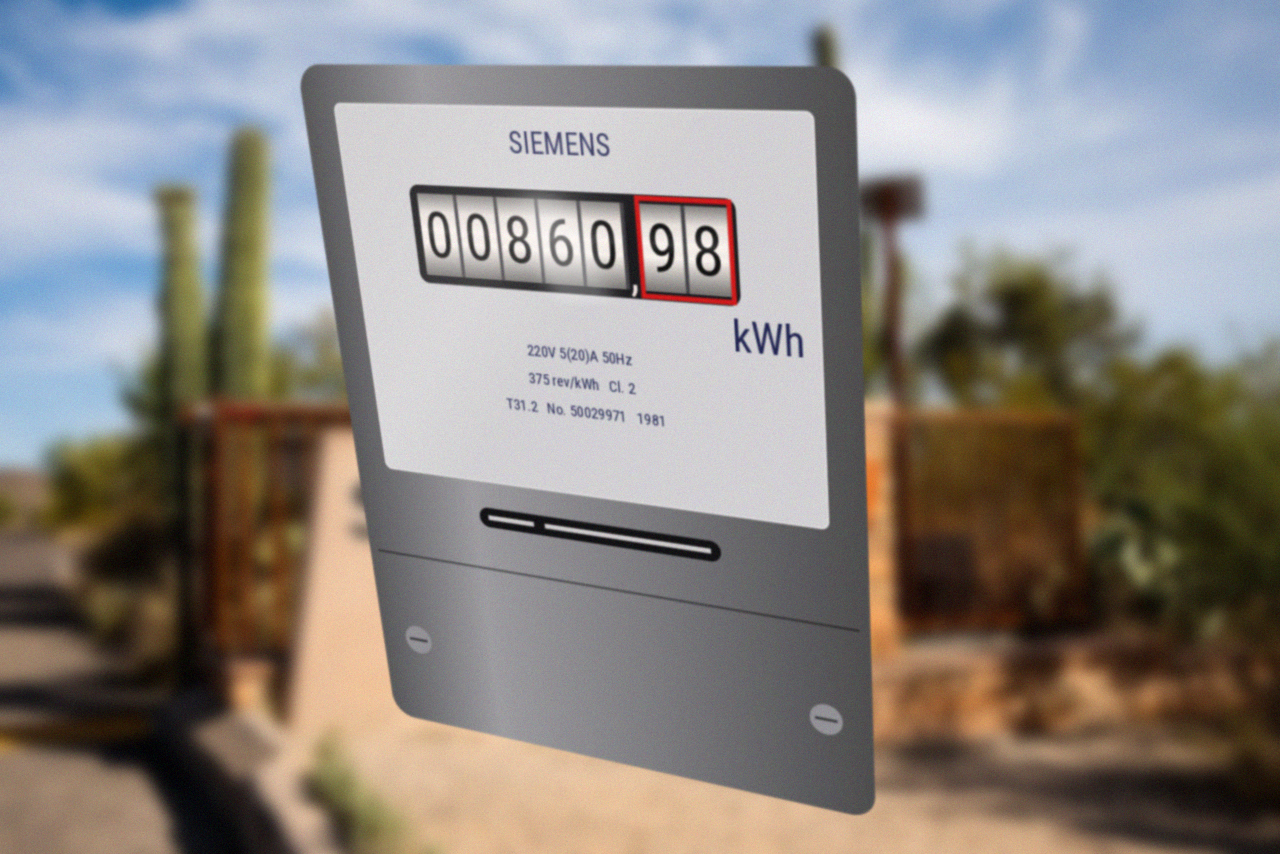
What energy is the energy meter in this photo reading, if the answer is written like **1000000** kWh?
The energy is **860.98** kWh
